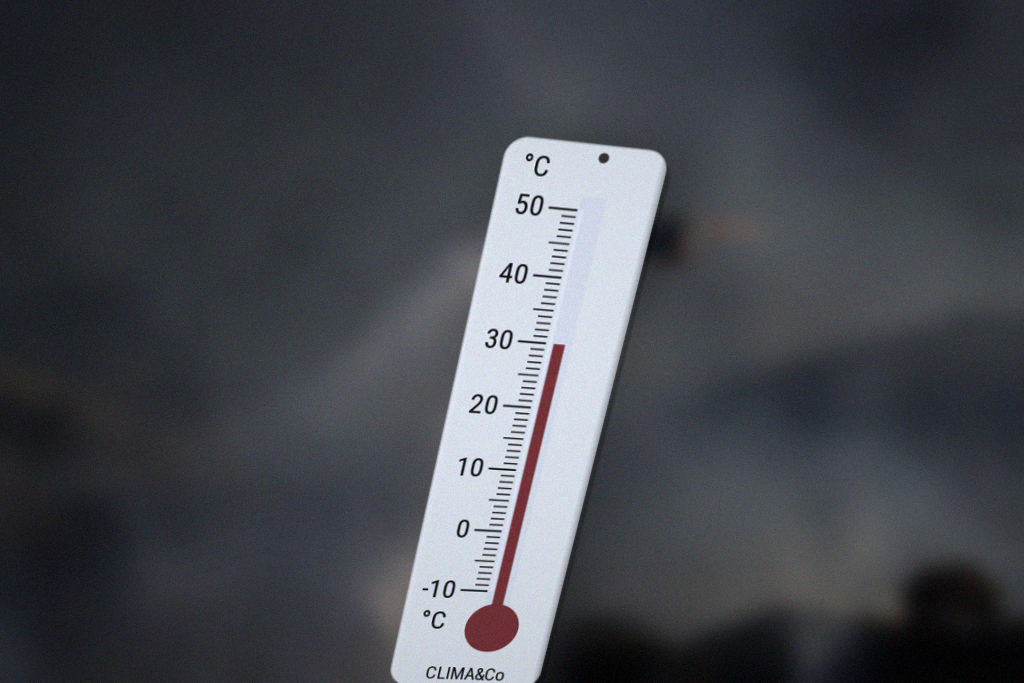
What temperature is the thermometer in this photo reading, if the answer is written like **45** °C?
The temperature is **30** °C
